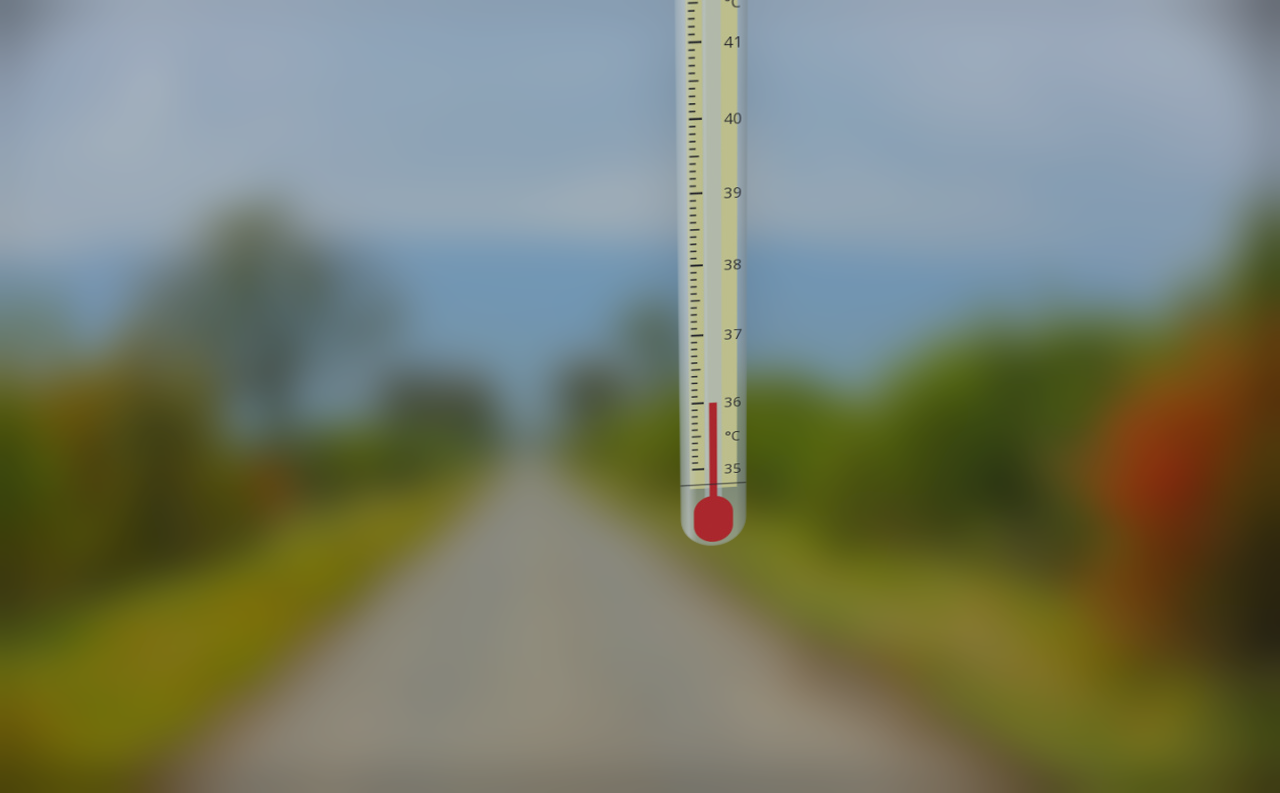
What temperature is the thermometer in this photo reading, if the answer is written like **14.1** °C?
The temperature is **36** °C
